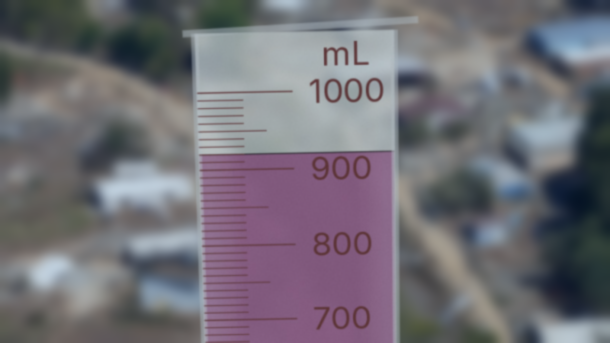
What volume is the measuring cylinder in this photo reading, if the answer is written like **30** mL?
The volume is **920** mL
